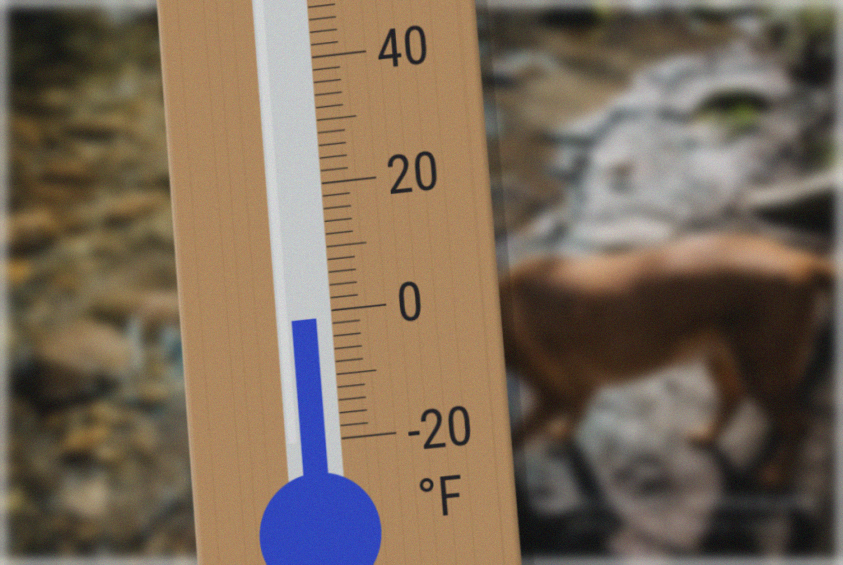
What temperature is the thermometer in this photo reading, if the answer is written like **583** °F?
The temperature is **-1** °F
